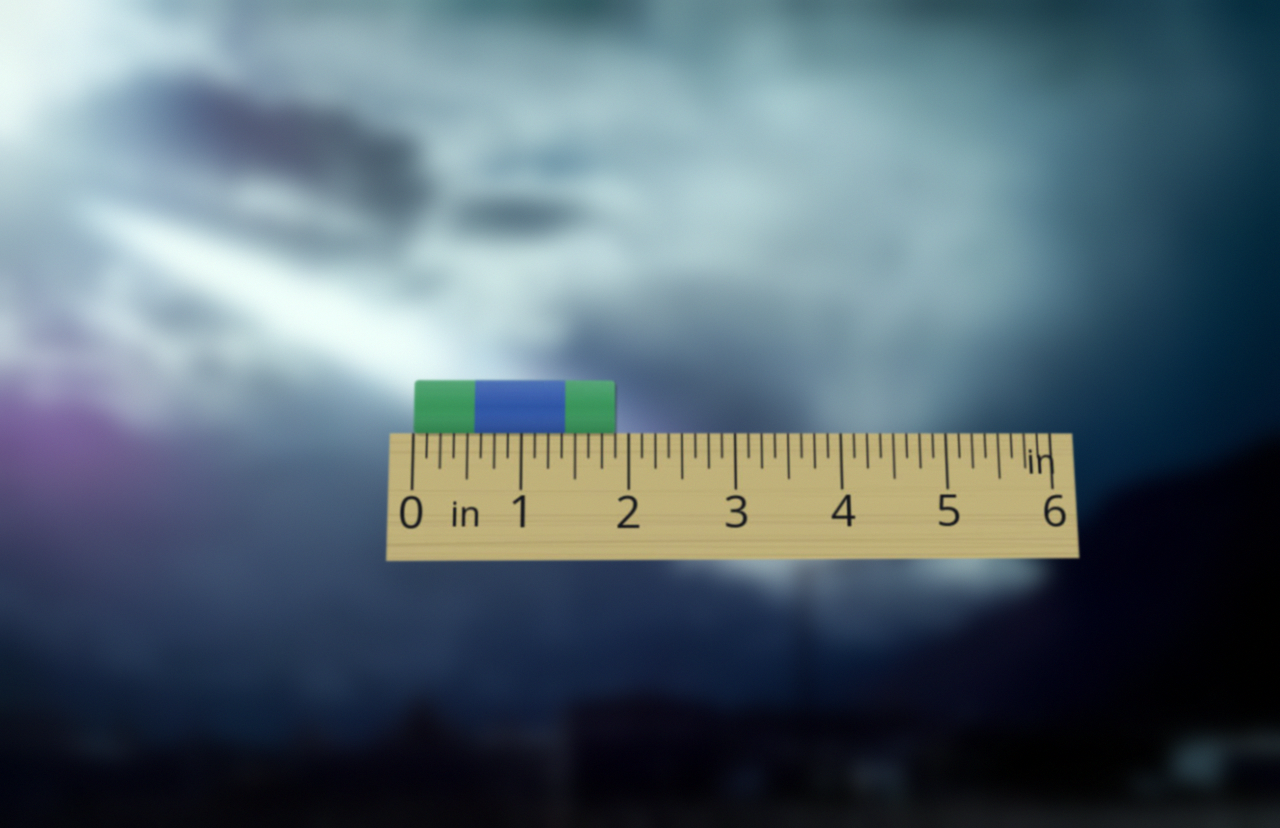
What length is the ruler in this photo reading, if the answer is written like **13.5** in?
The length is **1.875** in
